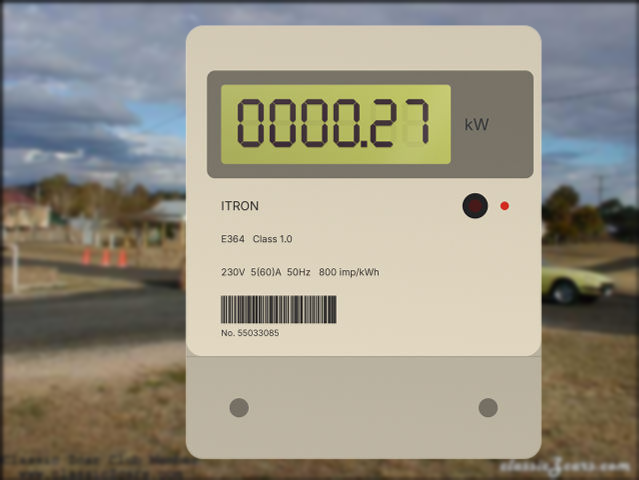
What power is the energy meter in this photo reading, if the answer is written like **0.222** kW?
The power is **0.27** kW
